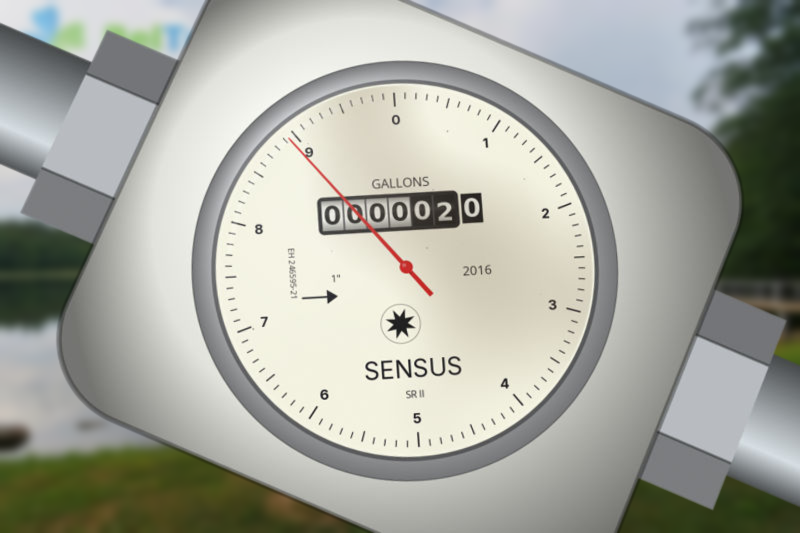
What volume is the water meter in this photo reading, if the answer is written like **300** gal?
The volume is **18.9** gal
